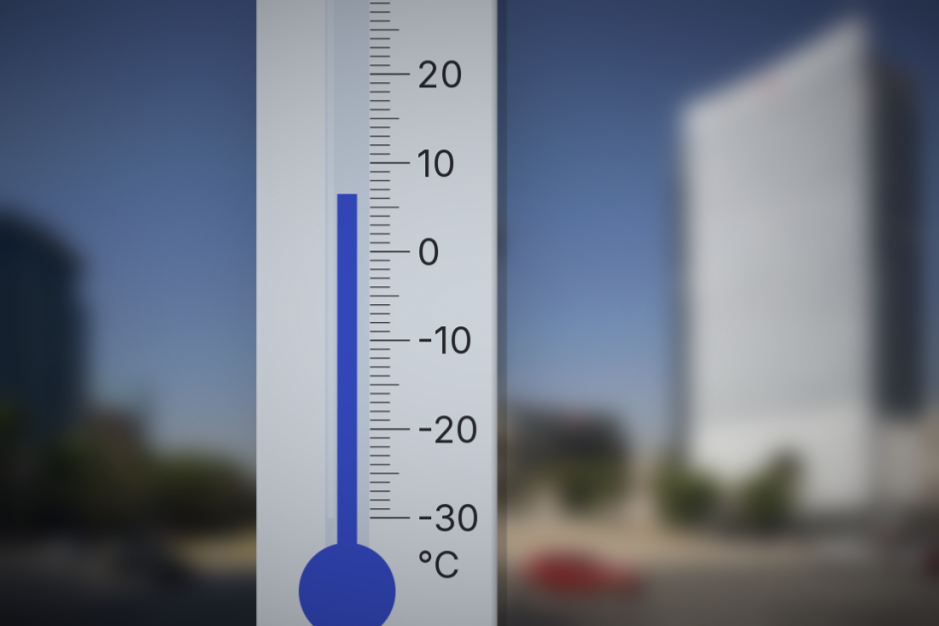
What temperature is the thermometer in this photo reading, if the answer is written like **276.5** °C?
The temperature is **6.5** °C
